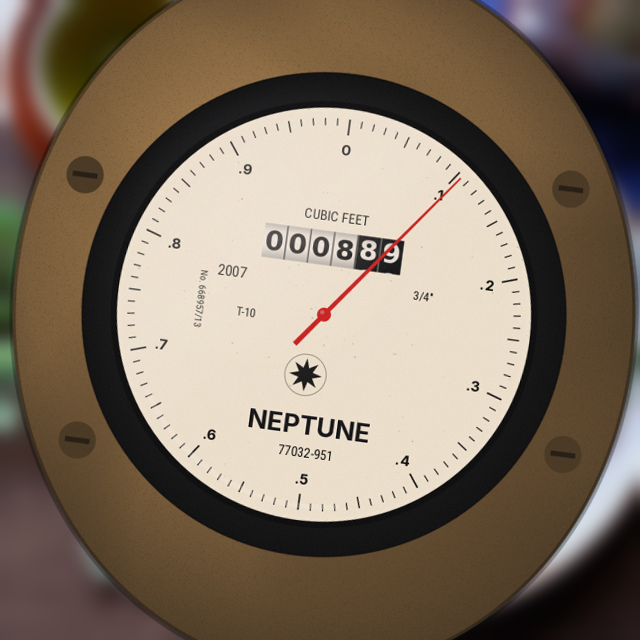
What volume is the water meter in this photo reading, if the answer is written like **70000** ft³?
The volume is **889.10** ft³
